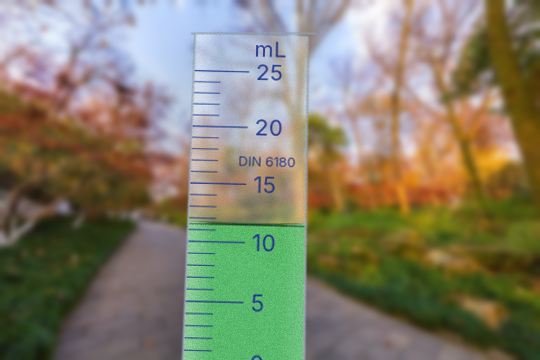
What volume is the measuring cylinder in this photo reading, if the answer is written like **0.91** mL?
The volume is **11.5** mL
